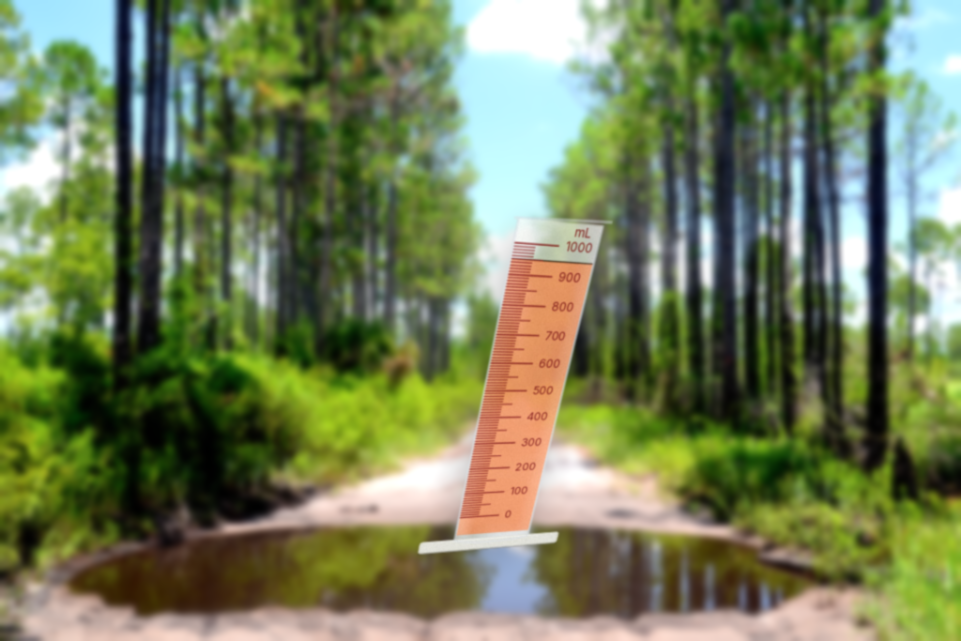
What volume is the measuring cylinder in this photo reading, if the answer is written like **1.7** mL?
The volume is **950** mL
